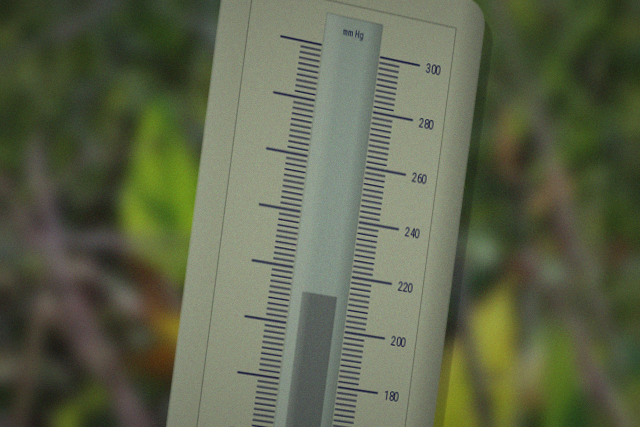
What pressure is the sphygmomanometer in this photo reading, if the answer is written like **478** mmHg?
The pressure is **212** mmHg
